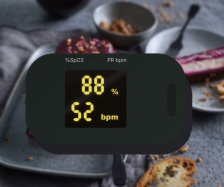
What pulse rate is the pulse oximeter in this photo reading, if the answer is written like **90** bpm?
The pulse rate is **52** bpm
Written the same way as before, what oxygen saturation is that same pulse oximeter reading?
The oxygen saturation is **88** %
